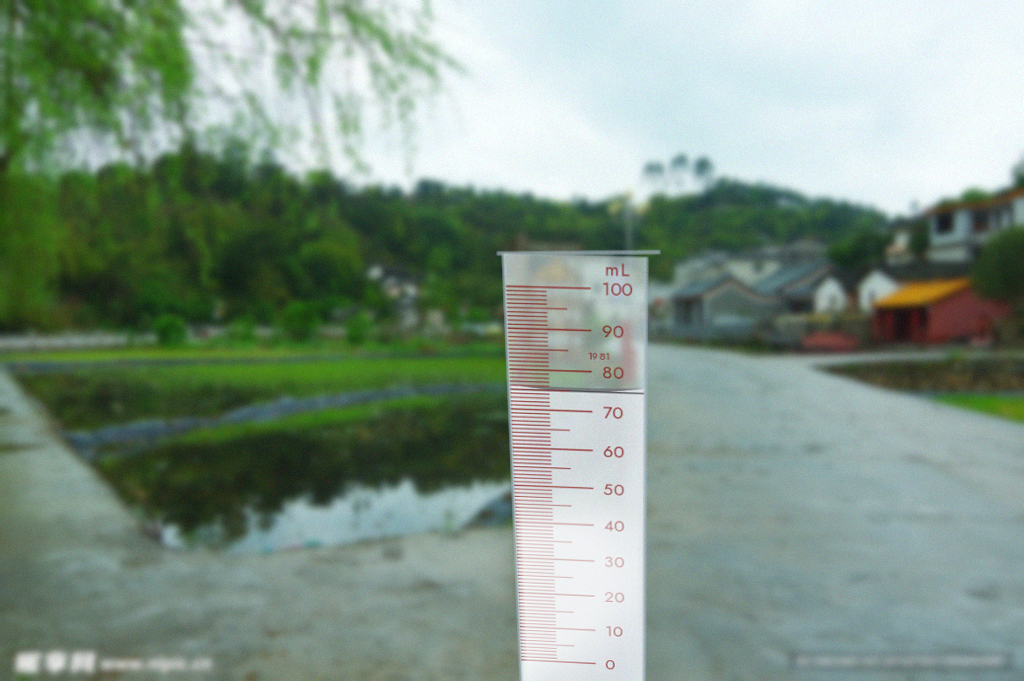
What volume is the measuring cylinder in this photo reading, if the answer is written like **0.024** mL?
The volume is **75** mL
